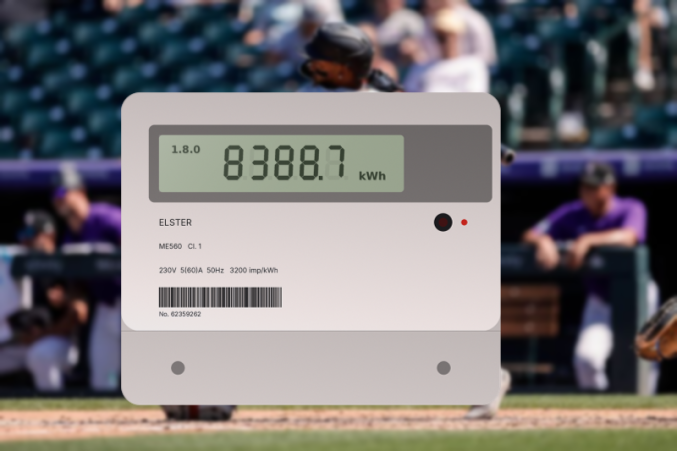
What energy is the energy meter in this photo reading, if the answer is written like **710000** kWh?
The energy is **8388.7** kWh
